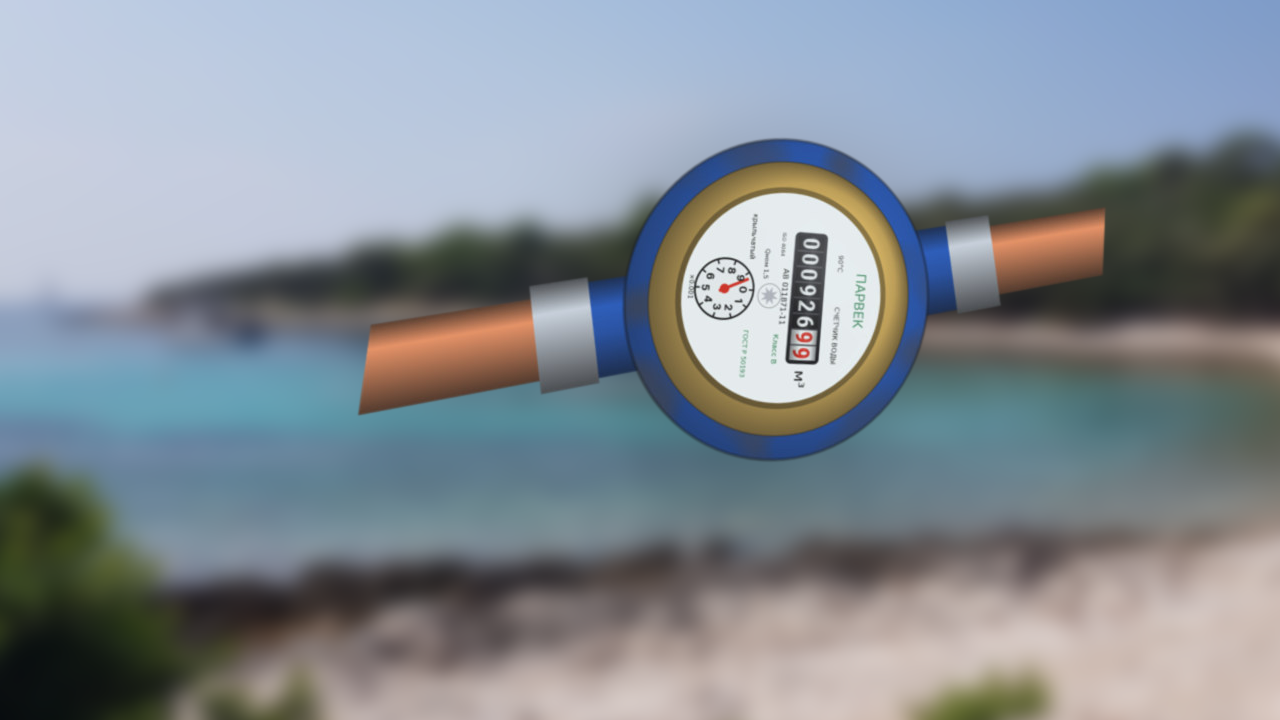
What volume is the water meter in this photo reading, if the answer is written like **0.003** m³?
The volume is **926.989** m³
